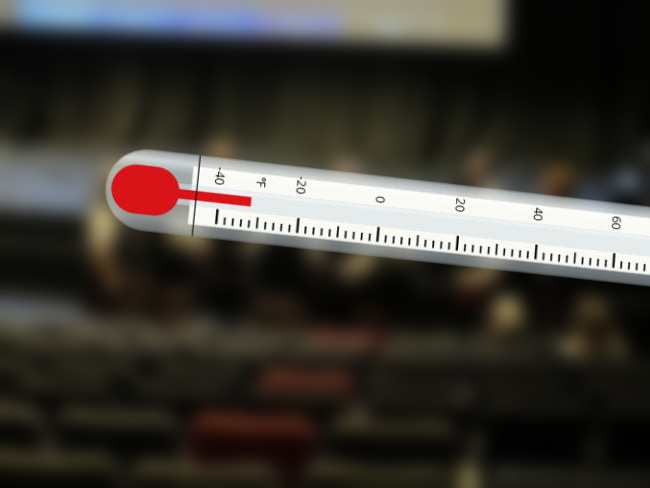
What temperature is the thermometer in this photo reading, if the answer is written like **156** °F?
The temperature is **-32** °F
